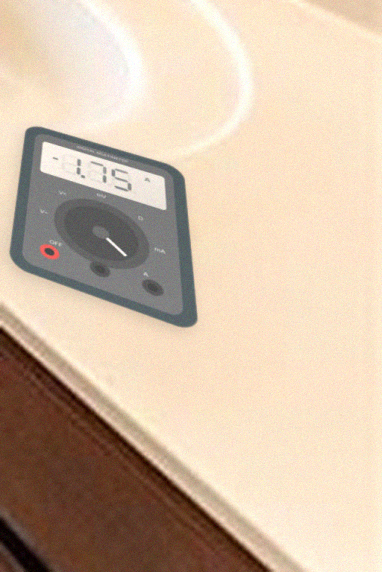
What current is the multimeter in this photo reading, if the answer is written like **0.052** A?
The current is **-1.75** A
